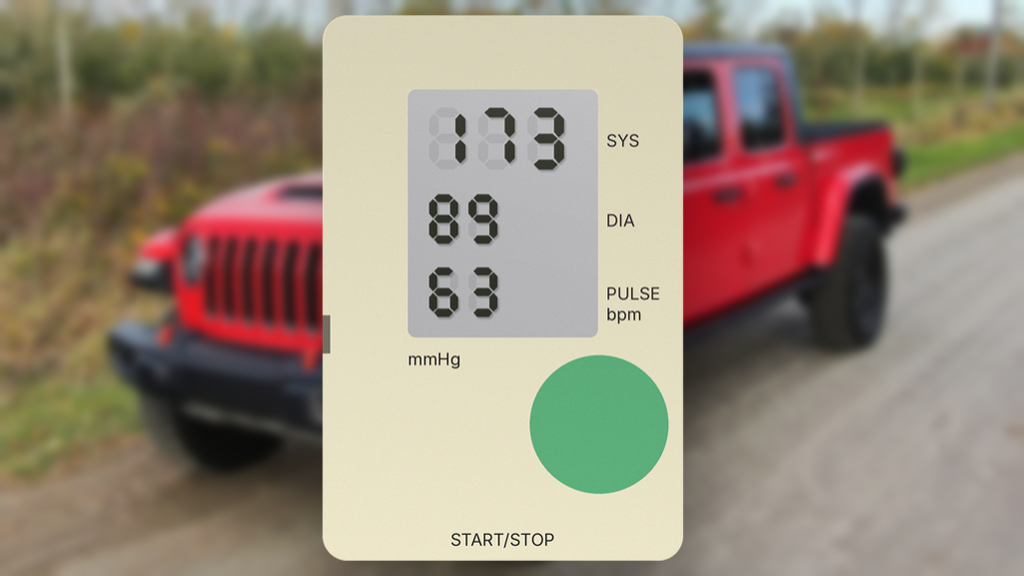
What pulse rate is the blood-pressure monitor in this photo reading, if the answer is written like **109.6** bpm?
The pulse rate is **63** bpm
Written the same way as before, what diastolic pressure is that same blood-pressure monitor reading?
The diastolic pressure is **89** mmHg
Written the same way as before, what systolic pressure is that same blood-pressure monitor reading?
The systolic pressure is **173** mmHg
